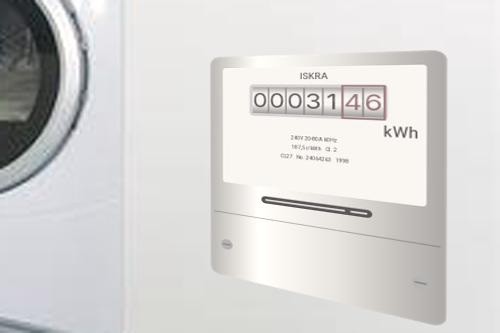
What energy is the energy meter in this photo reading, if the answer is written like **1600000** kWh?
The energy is **31.46** kWh
